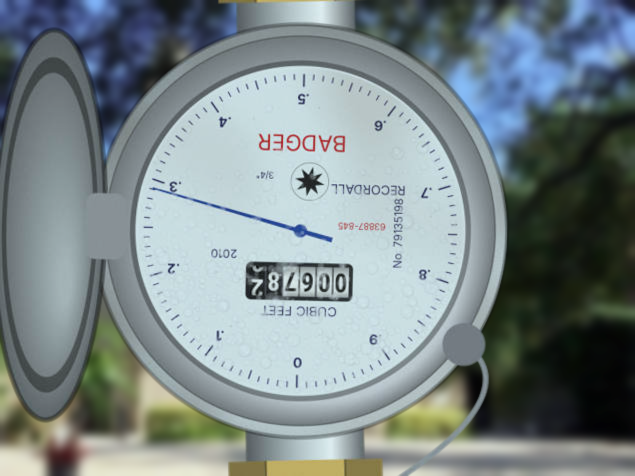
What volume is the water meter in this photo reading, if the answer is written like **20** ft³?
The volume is **6782.29** ft³
